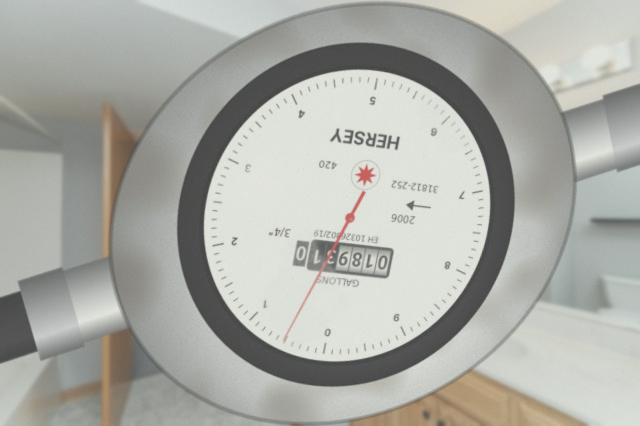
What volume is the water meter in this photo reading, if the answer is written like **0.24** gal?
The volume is **189310.5** gal
